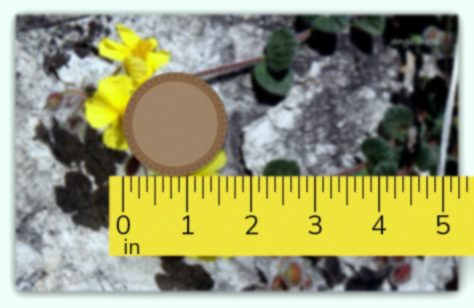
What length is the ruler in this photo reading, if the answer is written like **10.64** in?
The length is **1.625** in
